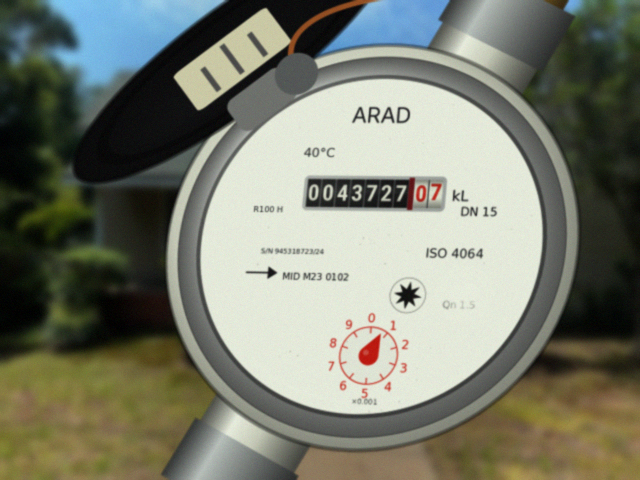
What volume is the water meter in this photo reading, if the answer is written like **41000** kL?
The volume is **43727.070** kL
